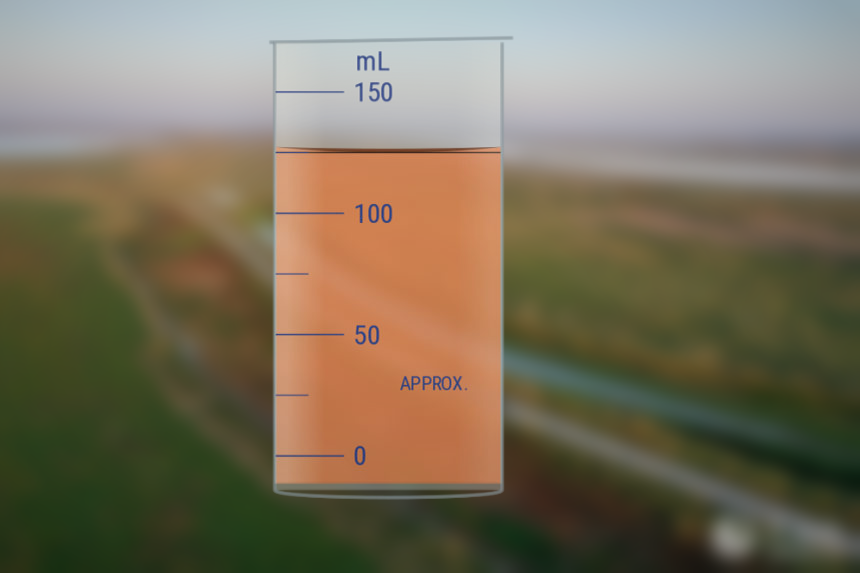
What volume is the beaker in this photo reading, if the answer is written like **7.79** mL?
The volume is **125** mL
